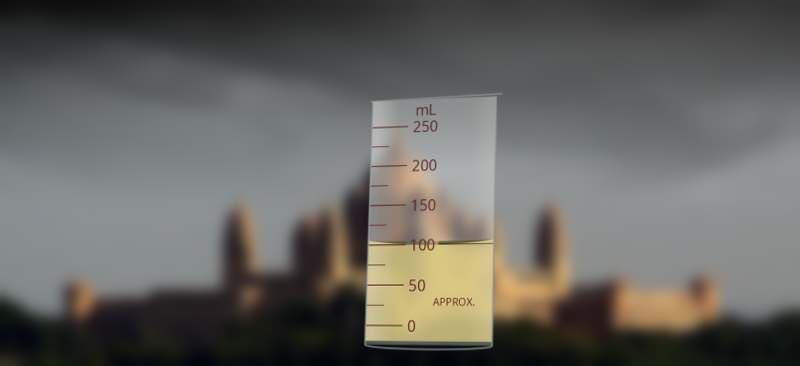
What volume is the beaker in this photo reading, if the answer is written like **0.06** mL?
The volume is **100** mL
